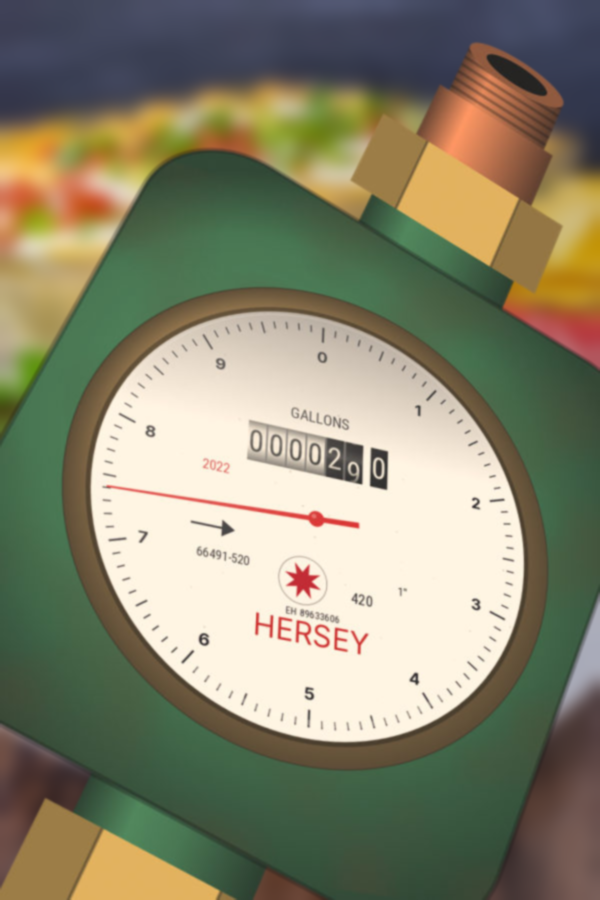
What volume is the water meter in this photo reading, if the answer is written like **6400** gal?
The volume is **287.4** gal
